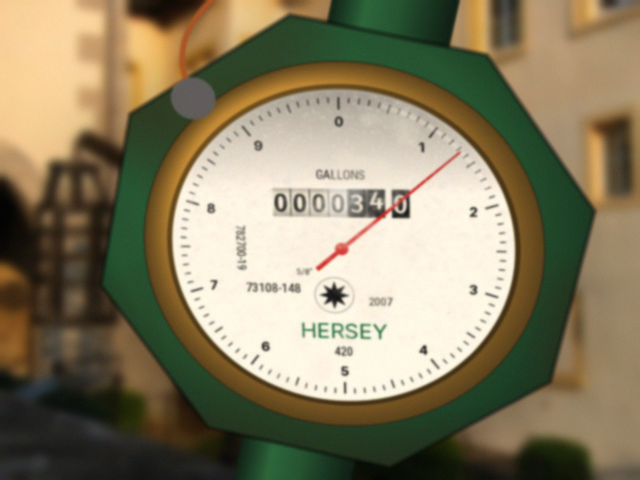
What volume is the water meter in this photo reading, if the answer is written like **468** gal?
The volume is **341.3** gal
